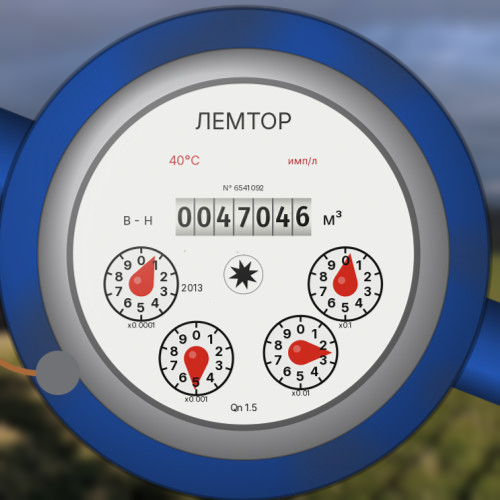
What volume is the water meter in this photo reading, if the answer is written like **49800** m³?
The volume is **47046.0250** m³
